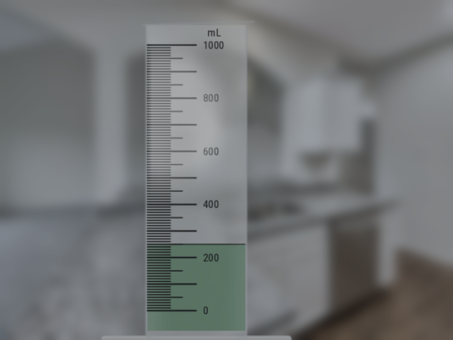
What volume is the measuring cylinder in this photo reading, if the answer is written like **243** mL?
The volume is **250** mL
